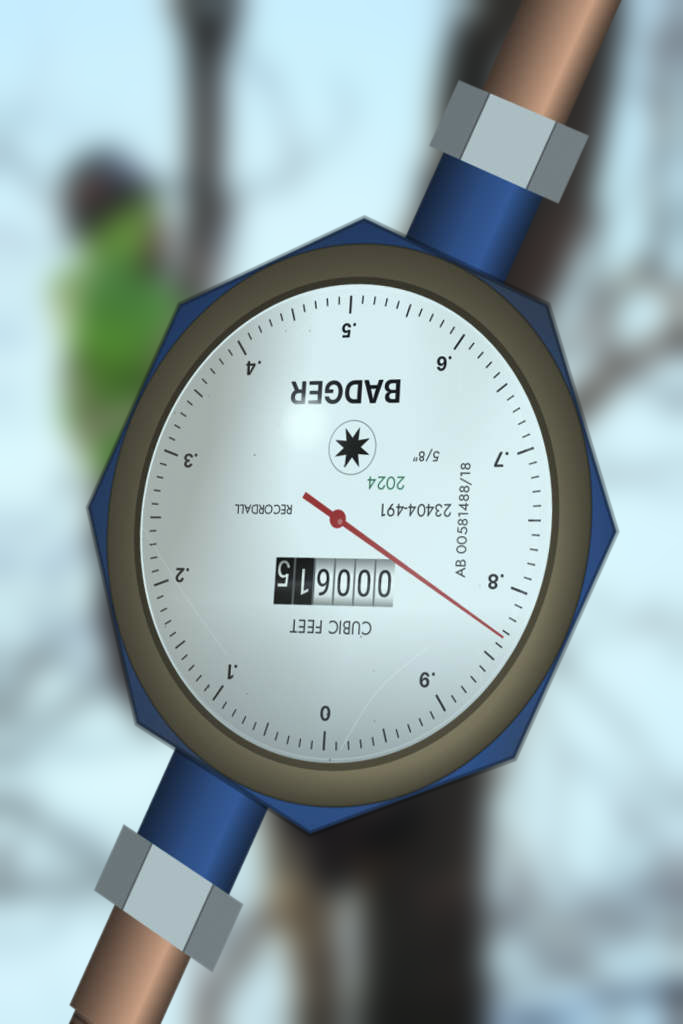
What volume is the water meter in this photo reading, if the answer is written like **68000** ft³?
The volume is **614.83** ft³
